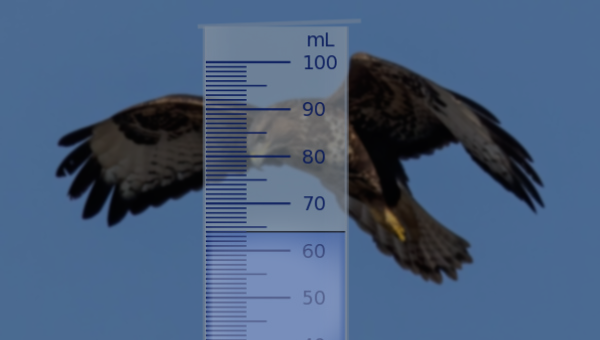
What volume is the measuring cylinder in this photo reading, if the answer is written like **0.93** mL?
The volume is **64** mL
